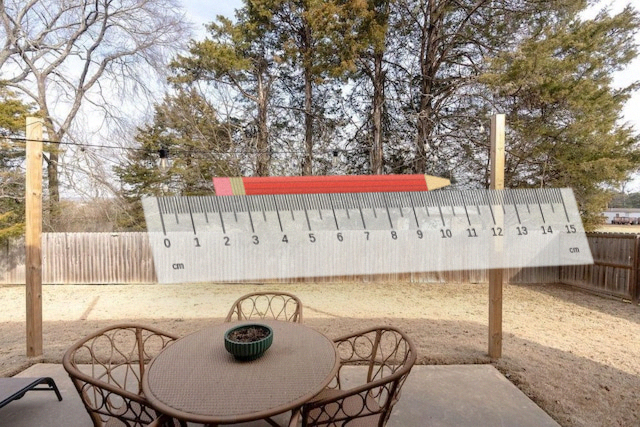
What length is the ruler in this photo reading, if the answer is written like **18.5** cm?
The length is **9** cm
